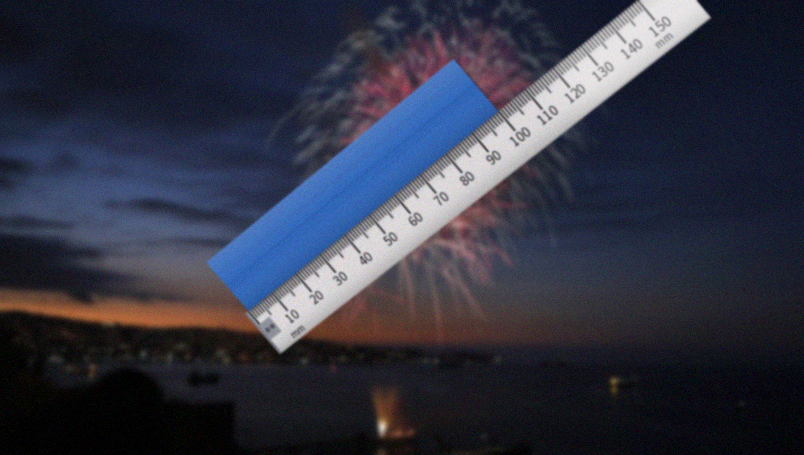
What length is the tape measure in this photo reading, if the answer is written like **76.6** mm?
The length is **100** mm
